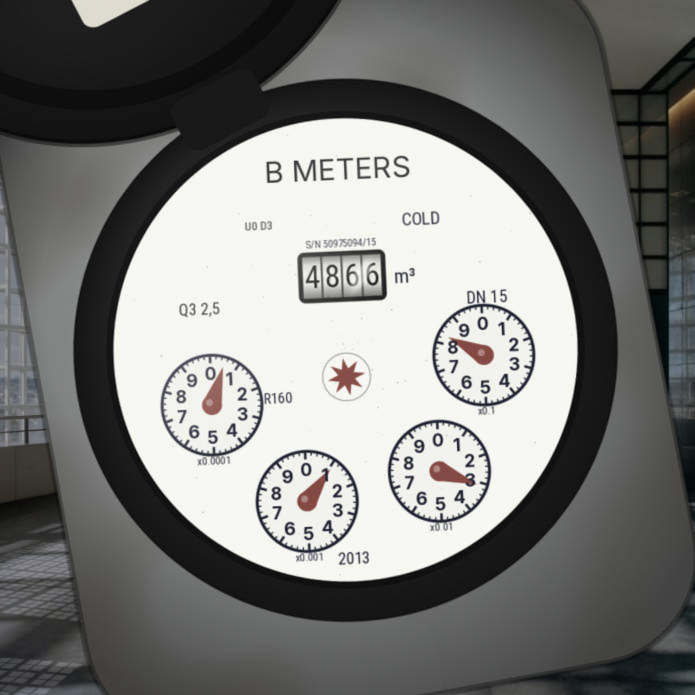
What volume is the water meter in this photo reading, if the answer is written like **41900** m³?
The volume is **4866.8310** m³
